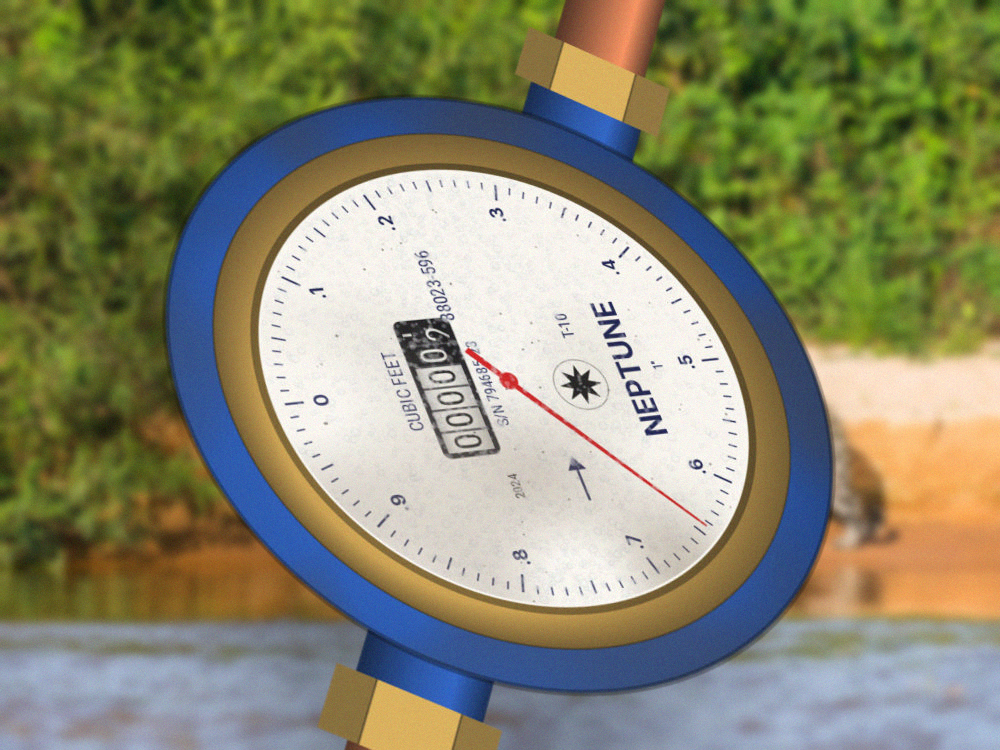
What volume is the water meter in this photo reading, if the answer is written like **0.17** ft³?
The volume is **1.64** ft³
